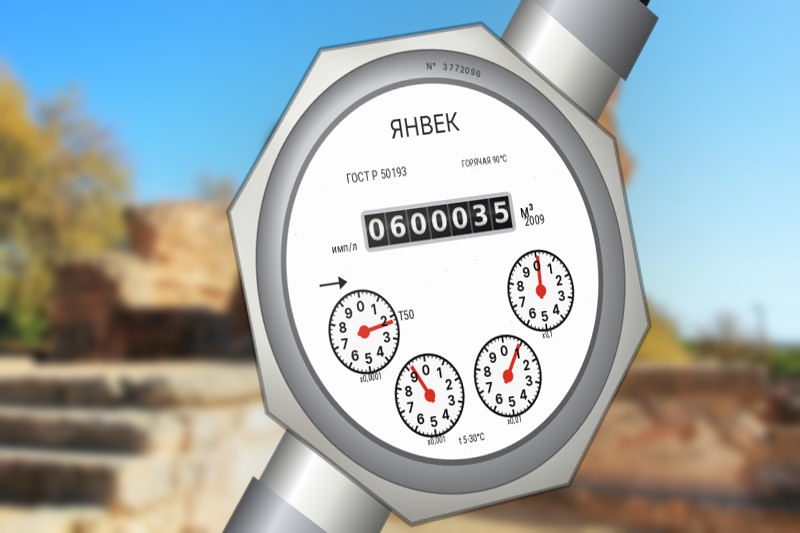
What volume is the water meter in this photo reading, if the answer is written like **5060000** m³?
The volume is **600035.0092** m³
